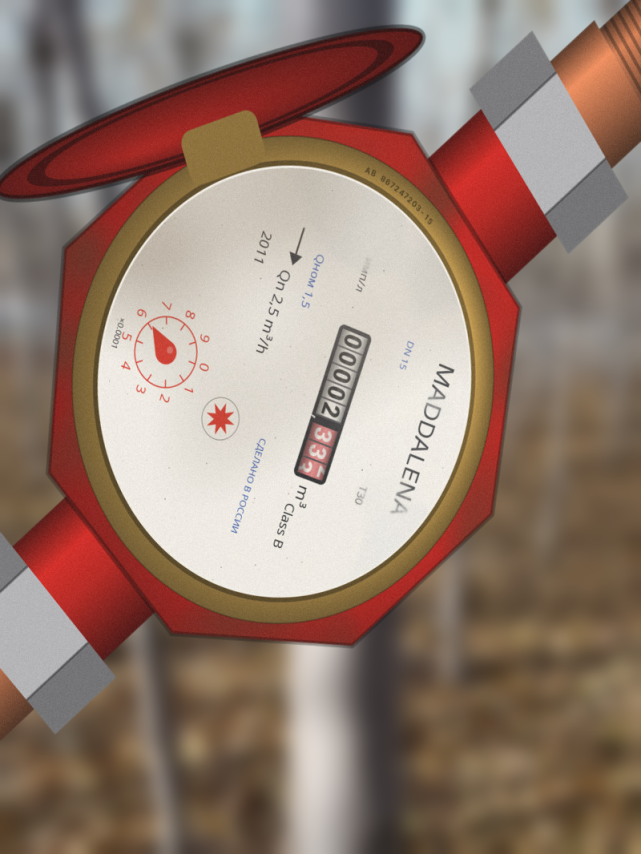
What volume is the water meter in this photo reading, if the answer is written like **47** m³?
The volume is **2.3326** m³
